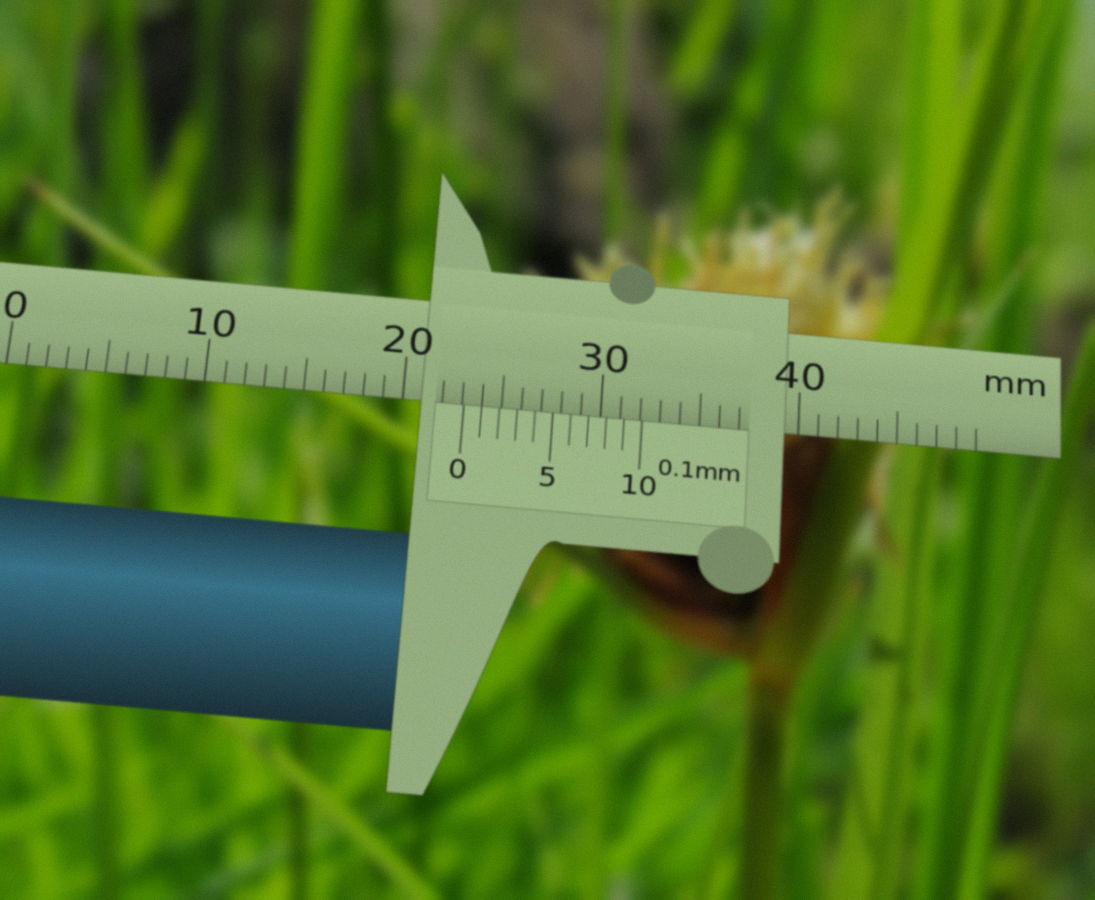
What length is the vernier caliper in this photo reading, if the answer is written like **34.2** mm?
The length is **23.1** mm
